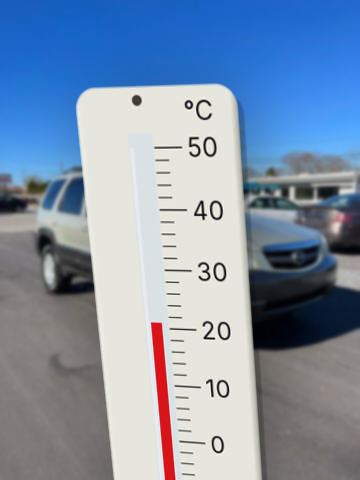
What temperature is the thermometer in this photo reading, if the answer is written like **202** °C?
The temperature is **21** °C
